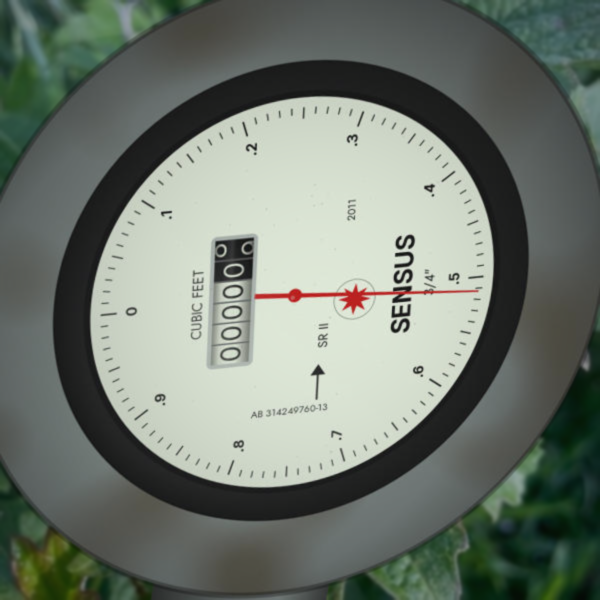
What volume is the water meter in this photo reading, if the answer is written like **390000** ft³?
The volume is **8.51** ft³
